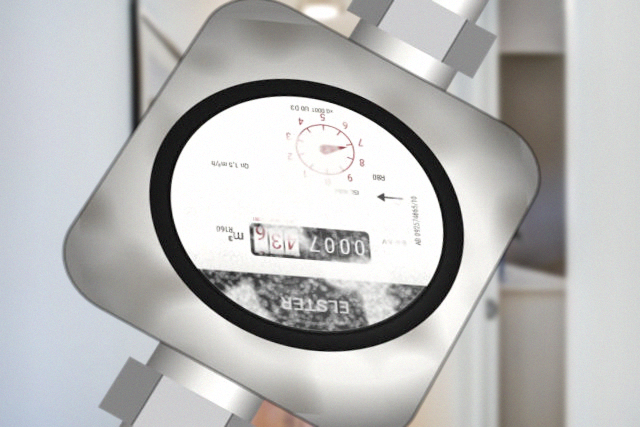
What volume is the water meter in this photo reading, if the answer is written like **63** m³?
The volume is **7.4357** m³
